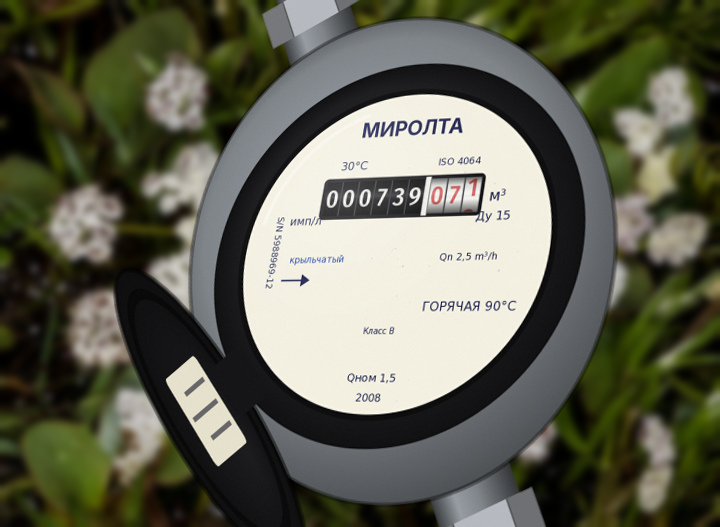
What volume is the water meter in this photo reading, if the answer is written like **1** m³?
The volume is **739.071** m³
